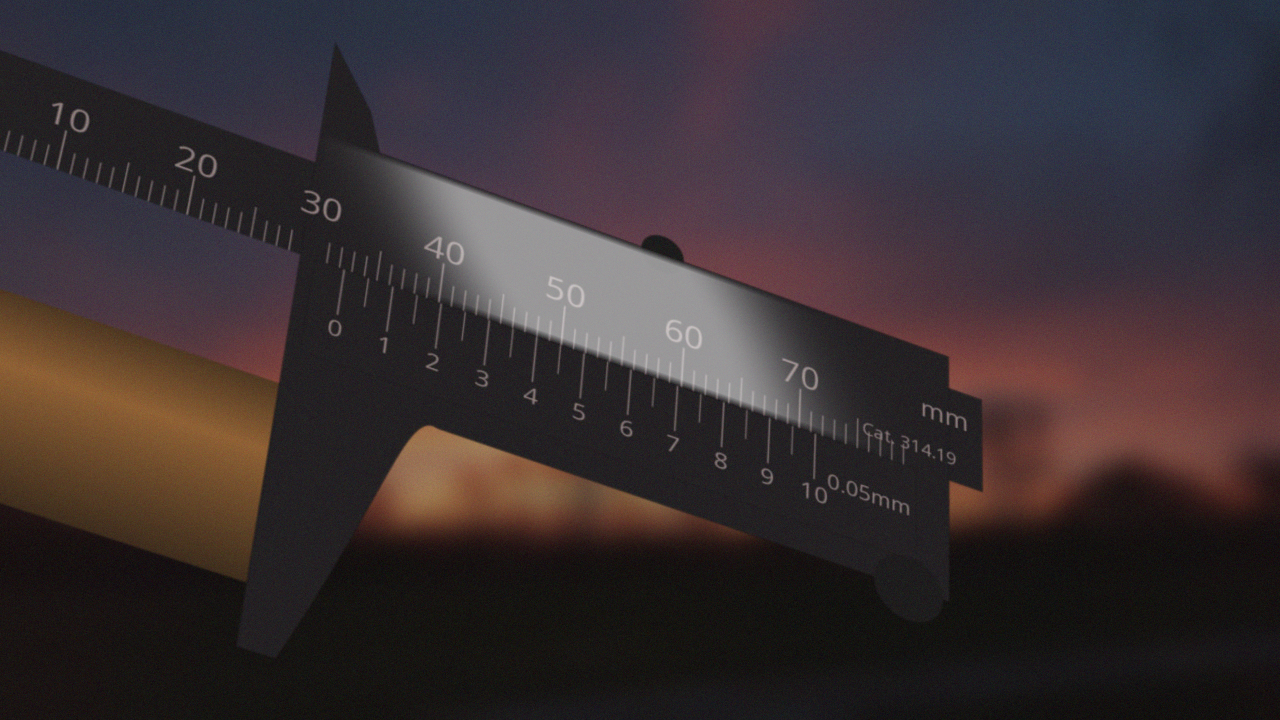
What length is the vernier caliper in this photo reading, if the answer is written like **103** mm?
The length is **32.4** mm
